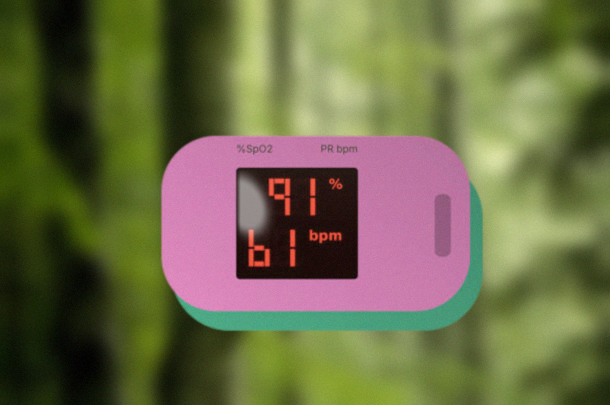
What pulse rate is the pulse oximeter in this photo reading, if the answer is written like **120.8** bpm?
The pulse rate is **61** bpm
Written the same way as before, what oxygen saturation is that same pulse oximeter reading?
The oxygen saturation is **91** %
